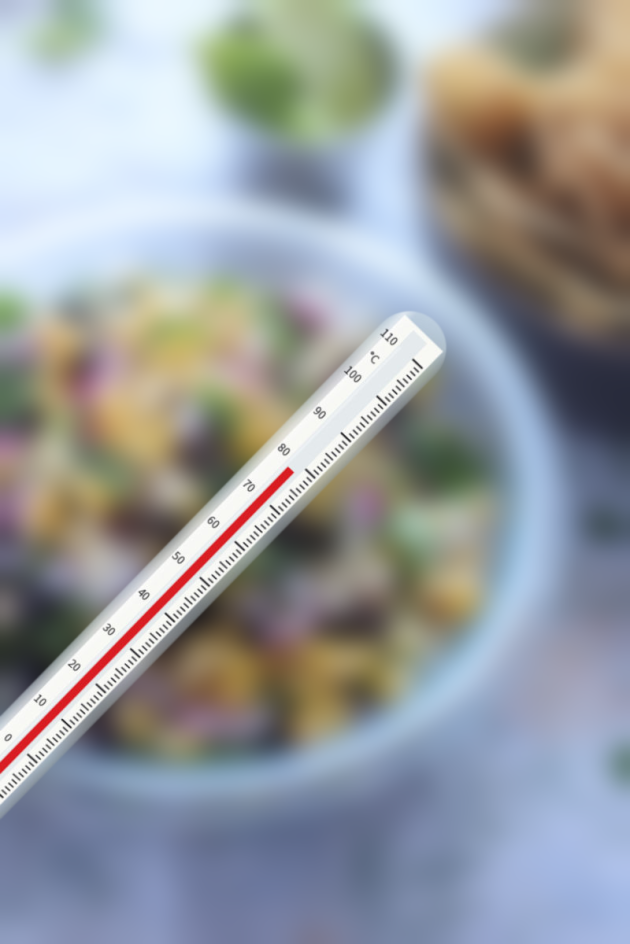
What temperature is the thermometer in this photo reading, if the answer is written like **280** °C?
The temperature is **78** °C
